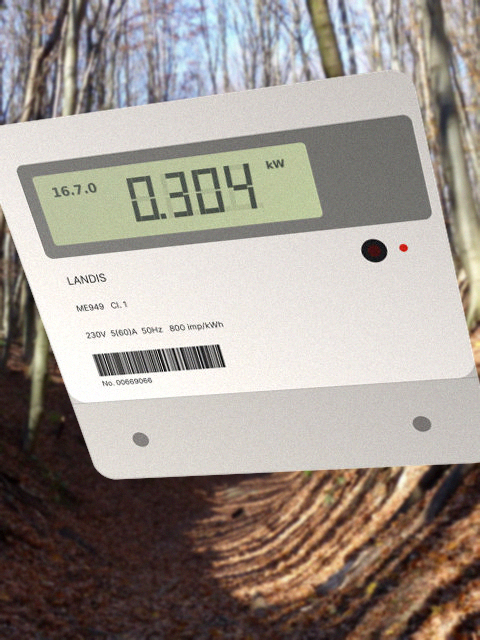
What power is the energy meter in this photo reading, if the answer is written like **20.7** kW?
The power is **0.304** kW
